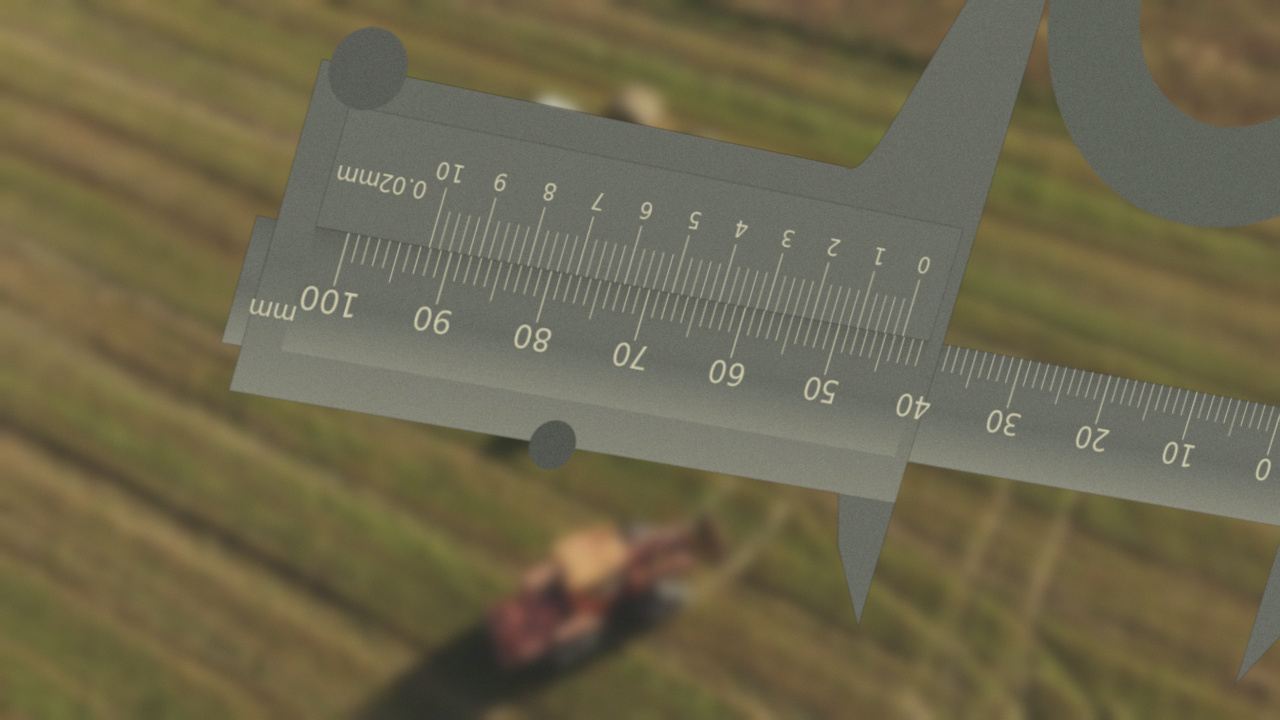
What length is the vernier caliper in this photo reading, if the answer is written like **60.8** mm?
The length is **43.2** mm
